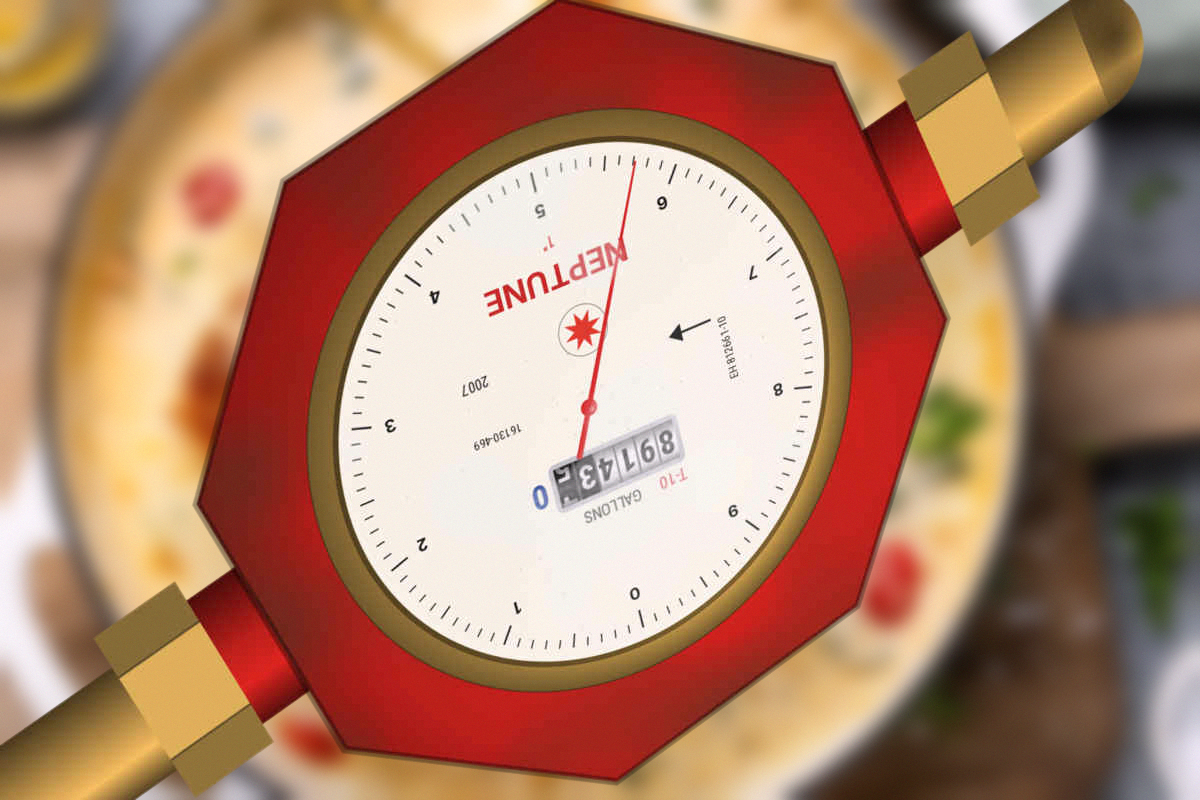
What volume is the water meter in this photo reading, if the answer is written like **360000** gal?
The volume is **8914345.7** gal
